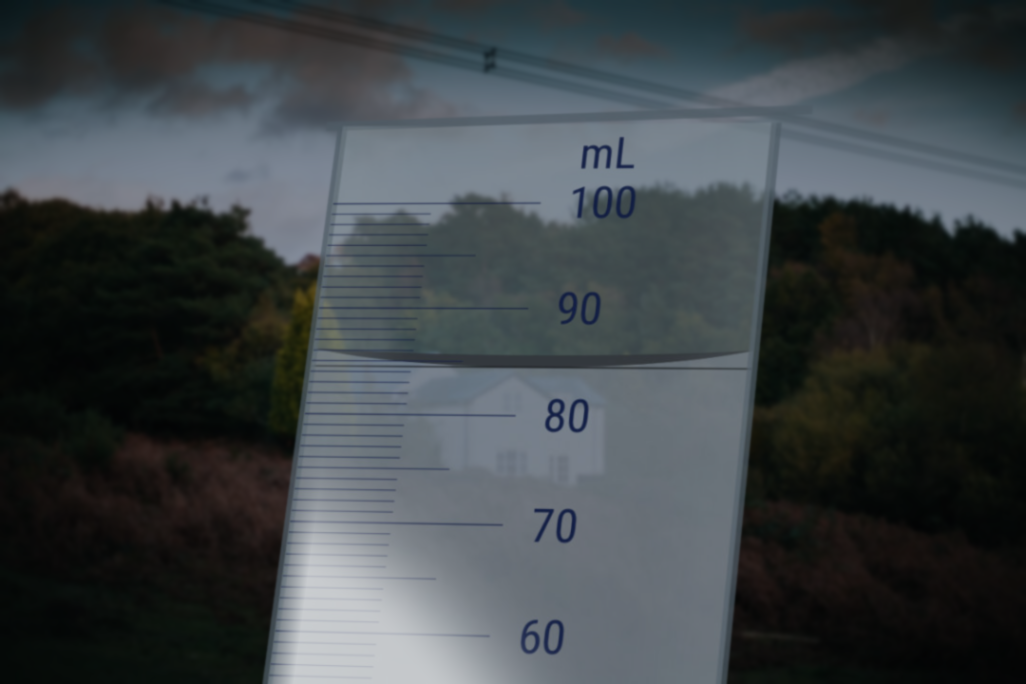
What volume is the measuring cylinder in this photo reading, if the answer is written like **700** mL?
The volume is **84.5** mL
